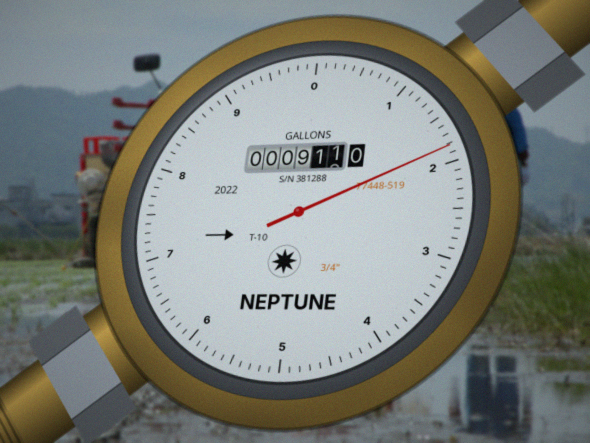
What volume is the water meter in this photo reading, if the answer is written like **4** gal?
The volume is **9111.8** gal
